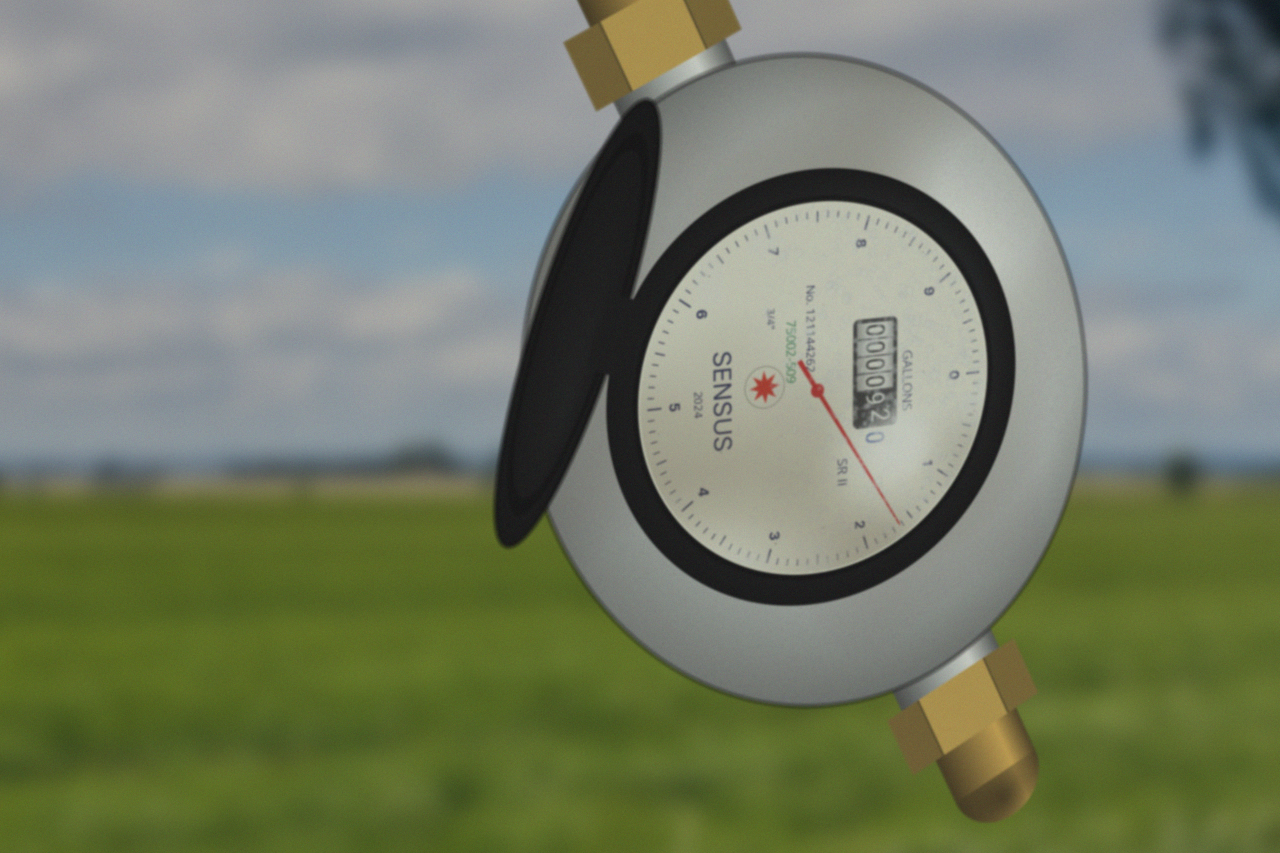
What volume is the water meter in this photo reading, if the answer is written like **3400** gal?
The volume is **921.6** gal
